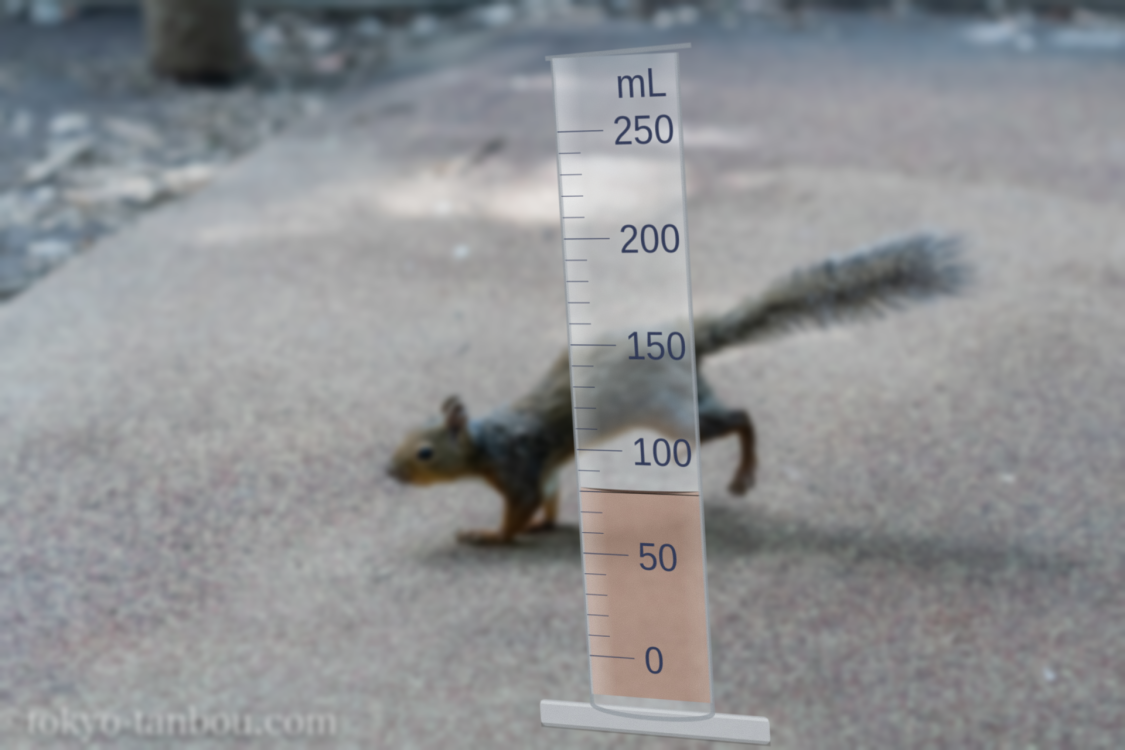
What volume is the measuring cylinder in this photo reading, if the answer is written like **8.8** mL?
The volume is **80** mL
